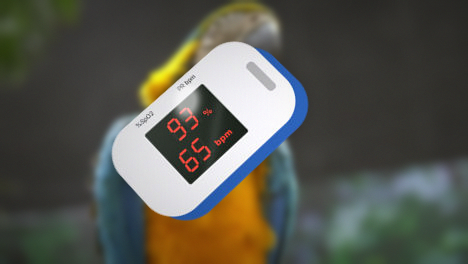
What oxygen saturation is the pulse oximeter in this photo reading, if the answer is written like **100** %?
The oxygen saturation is **93** %
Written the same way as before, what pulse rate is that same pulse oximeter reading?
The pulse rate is **65** bpm
